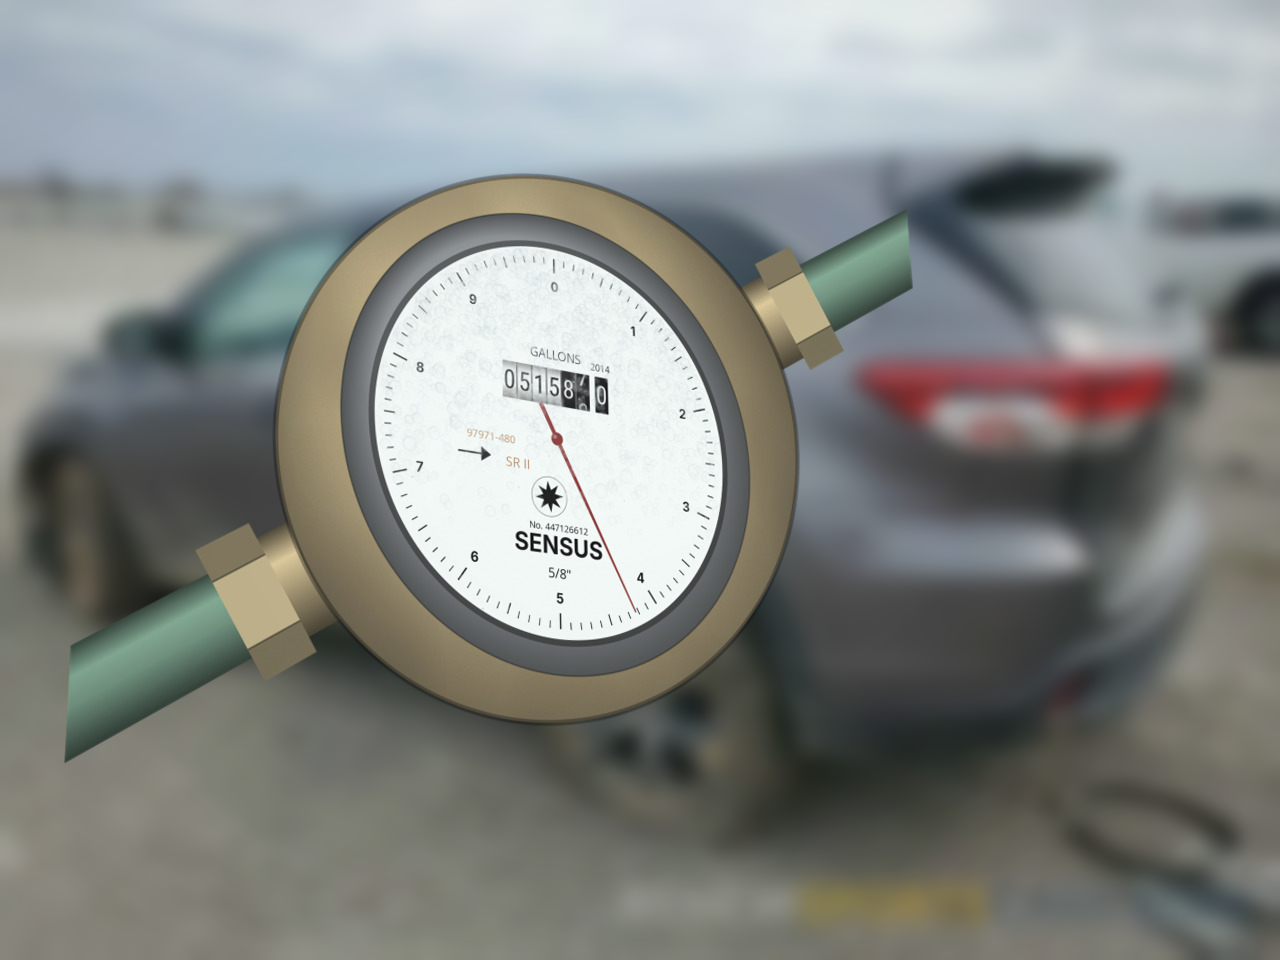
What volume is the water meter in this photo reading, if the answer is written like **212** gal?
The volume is **515874.2** gal
